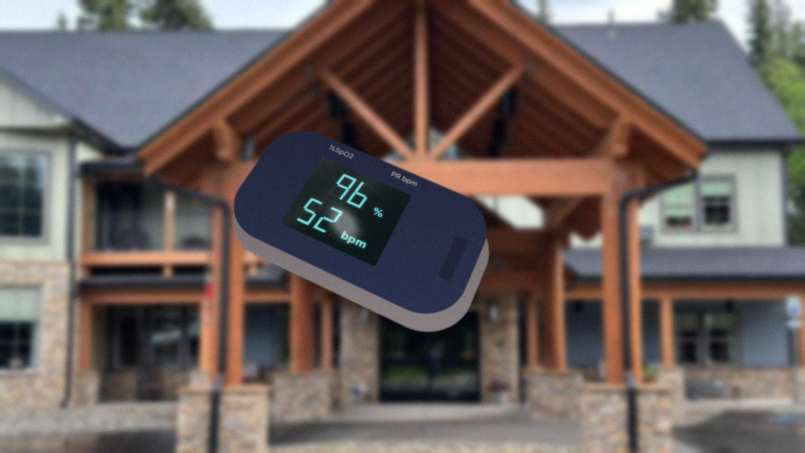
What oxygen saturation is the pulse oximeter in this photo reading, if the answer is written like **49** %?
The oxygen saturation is **96** %
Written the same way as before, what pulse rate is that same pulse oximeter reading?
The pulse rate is **52** bpm
